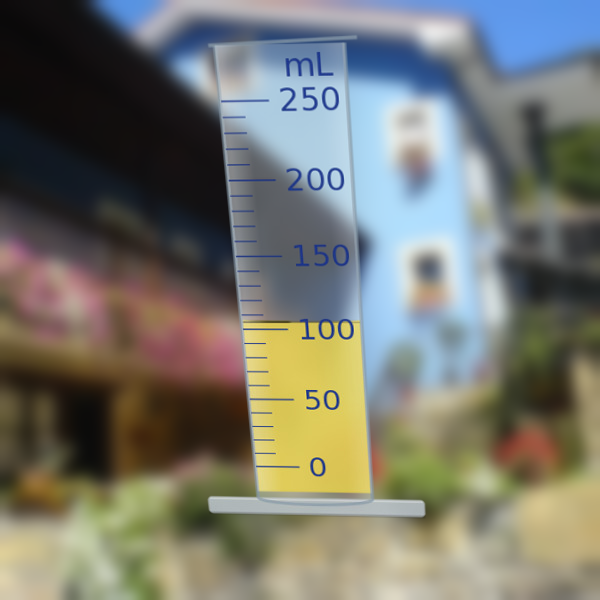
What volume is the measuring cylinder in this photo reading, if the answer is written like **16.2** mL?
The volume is **105** mL
